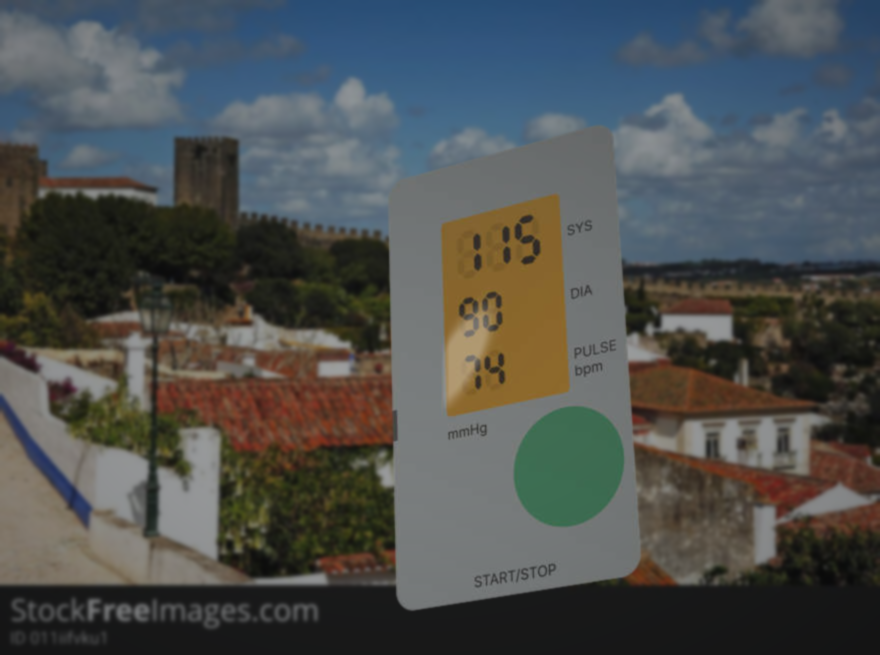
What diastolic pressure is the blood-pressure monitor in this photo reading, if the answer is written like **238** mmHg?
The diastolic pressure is **90** mmHg
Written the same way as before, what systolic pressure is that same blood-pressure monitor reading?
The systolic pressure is **115** mmHg
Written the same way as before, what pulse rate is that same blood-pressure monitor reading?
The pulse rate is **74** bpm
